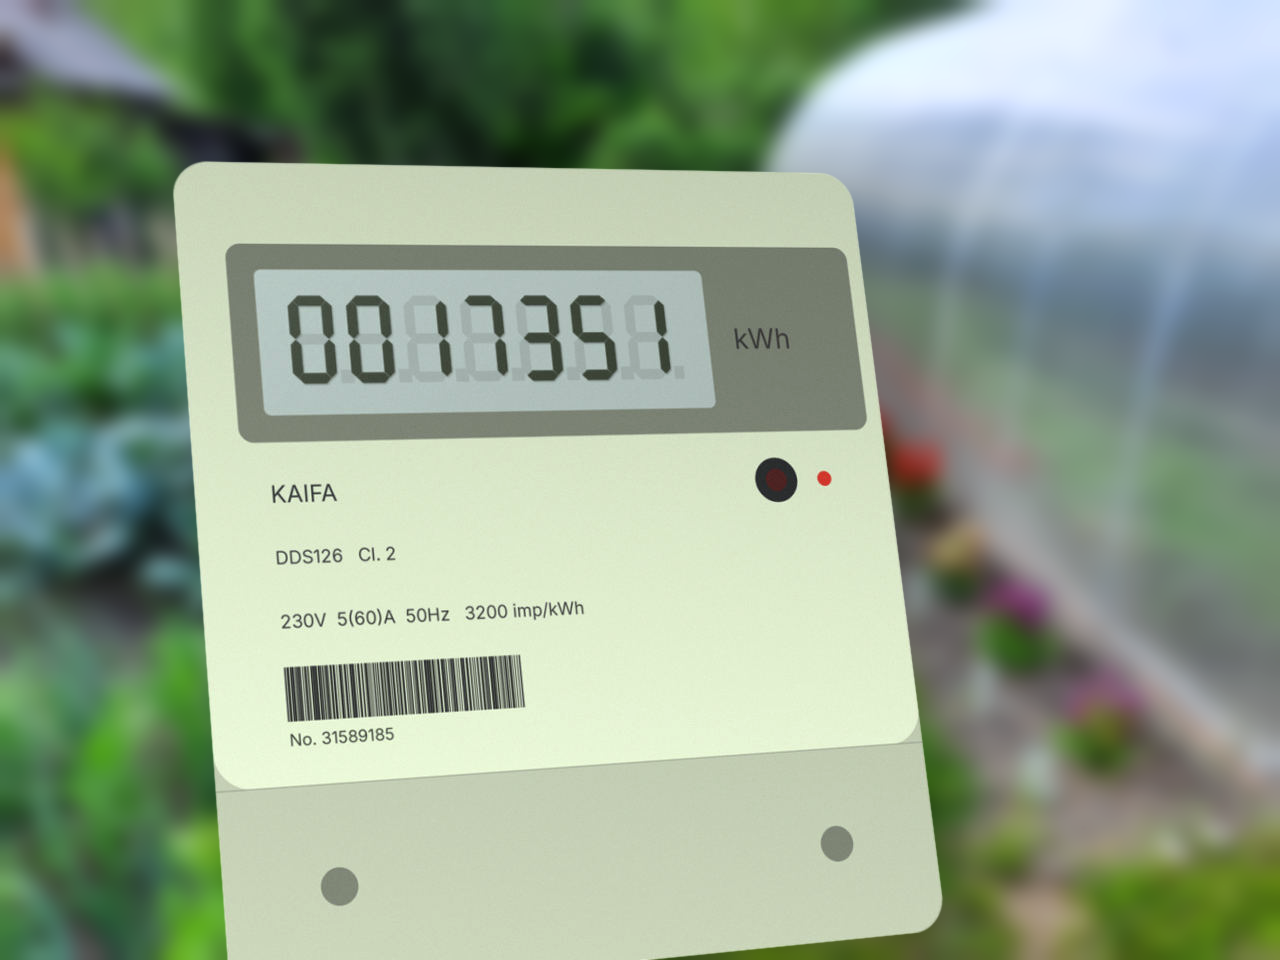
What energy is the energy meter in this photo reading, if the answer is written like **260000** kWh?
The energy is **17351** kWh
